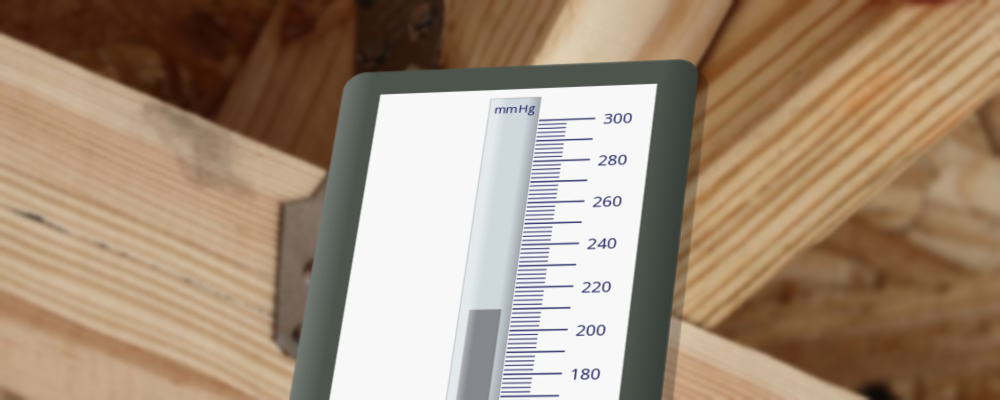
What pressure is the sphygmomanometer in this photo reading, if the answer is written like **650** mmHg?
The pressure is **210** mmHg
